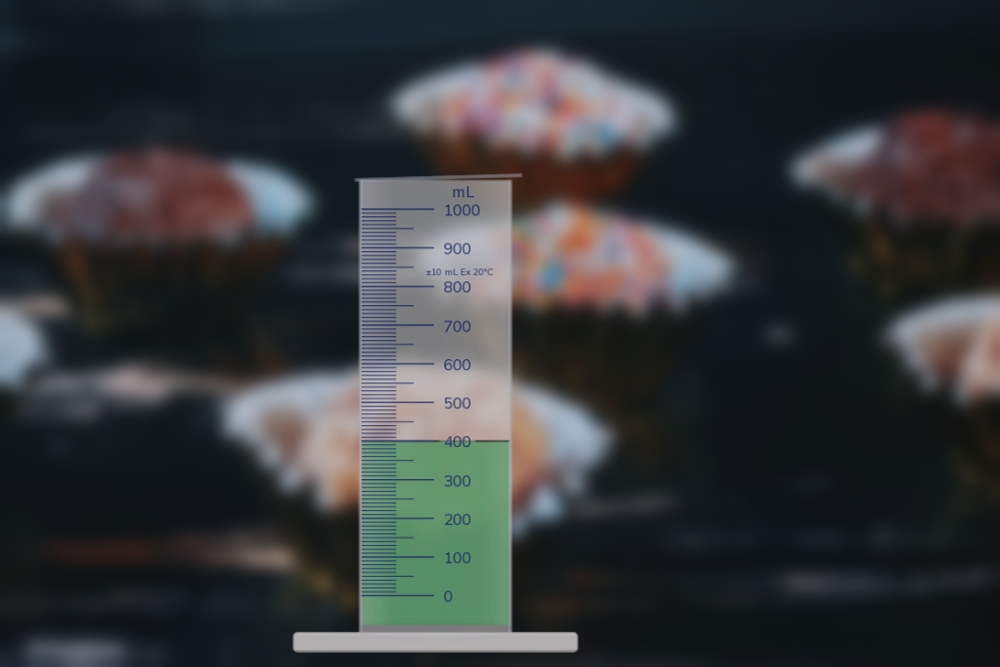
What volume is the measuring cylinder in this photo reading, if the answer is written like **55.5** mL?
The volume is **400** mL
